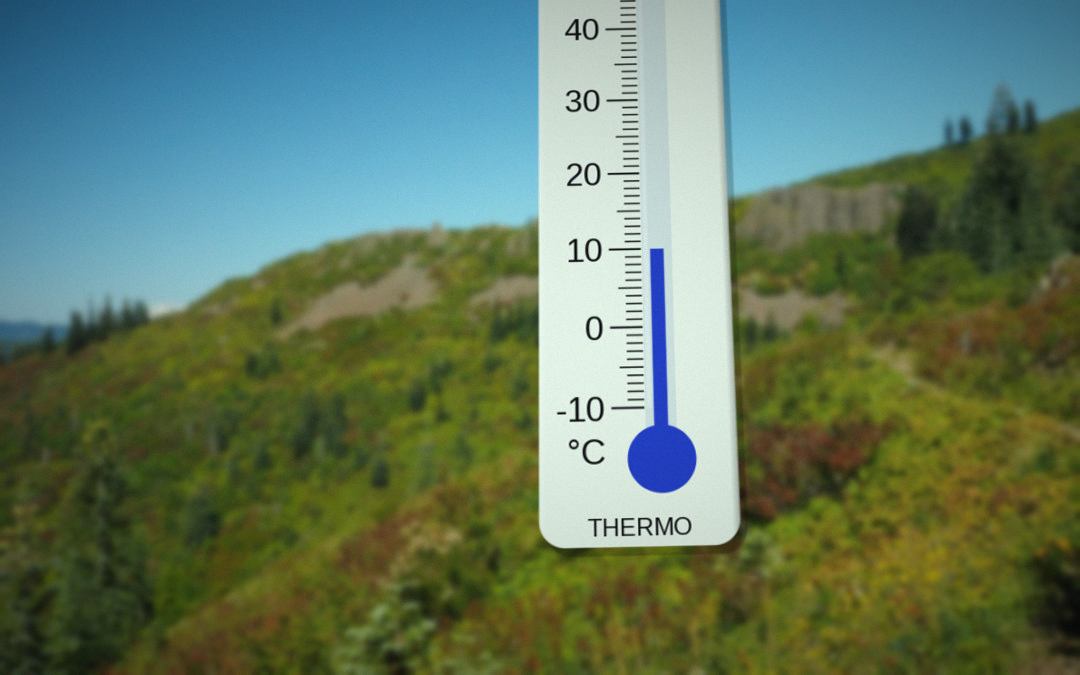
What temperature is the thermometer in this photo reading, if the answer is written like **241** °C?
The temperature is **10** °C
